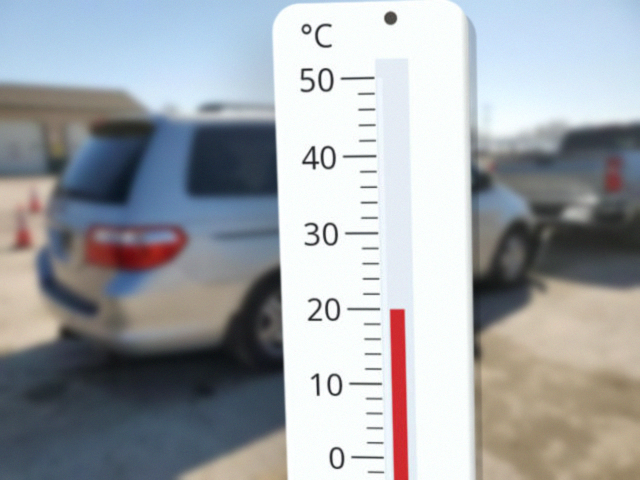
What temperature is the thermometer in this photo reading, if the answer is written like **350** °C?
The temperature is **20** °C
